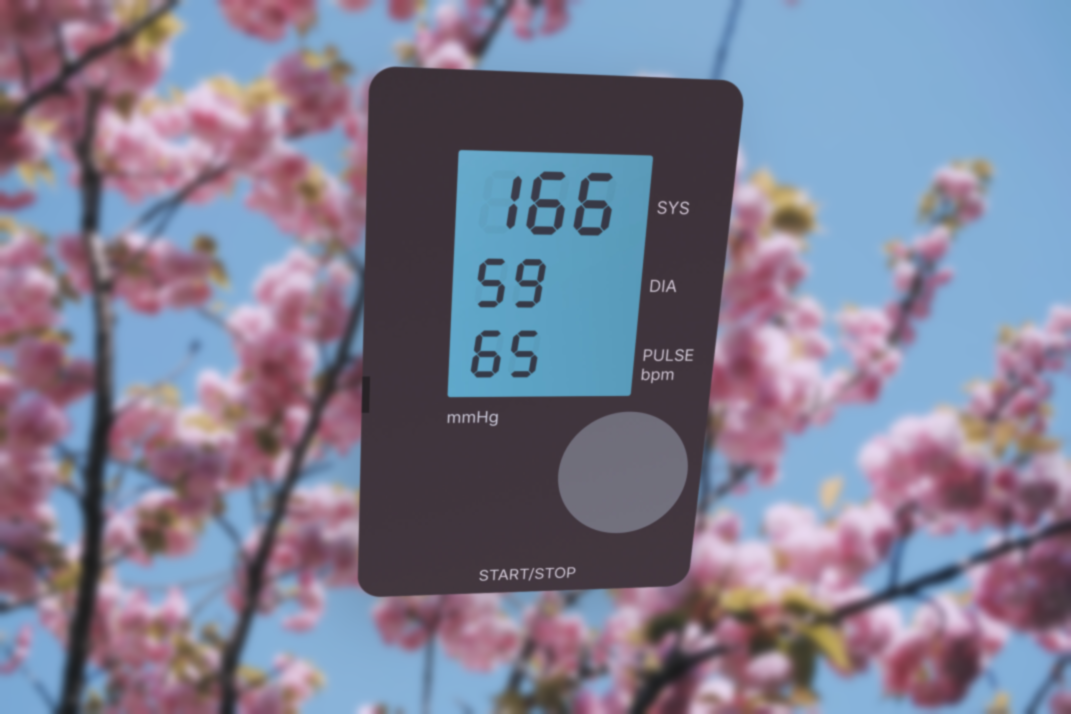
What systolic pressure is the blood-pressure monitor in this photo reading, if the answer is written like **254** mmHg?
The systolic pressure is **166** mmHg
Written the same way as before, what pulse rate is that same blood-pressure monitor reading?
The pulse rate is **65** bpm
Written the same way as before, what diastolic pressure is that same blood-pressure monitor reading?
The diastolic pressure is **59** mmHg
